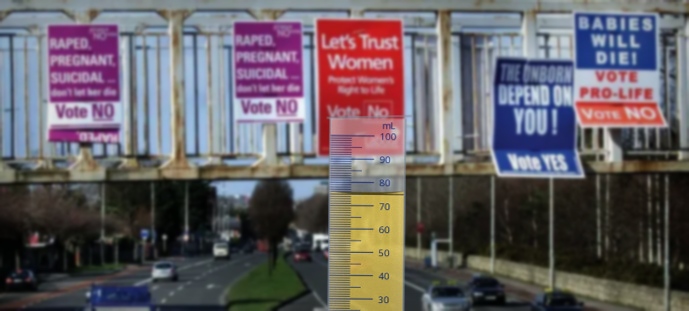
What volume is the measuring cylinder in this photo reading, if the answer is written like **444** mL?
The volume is **75** mL
